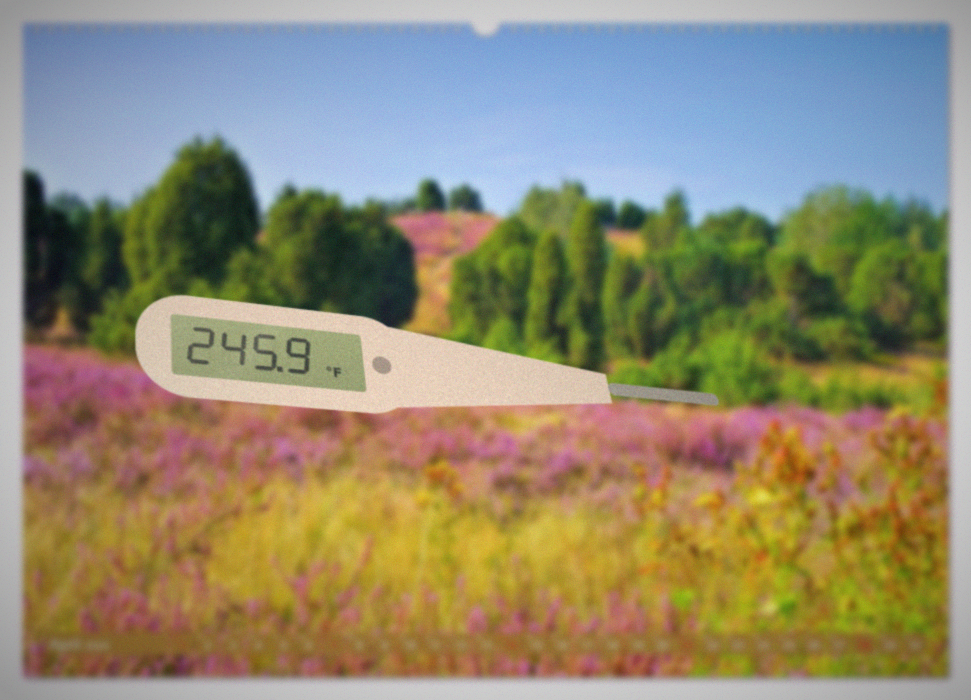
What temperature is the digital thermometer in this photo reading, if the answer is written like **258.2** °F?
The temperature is **245.9** °F
